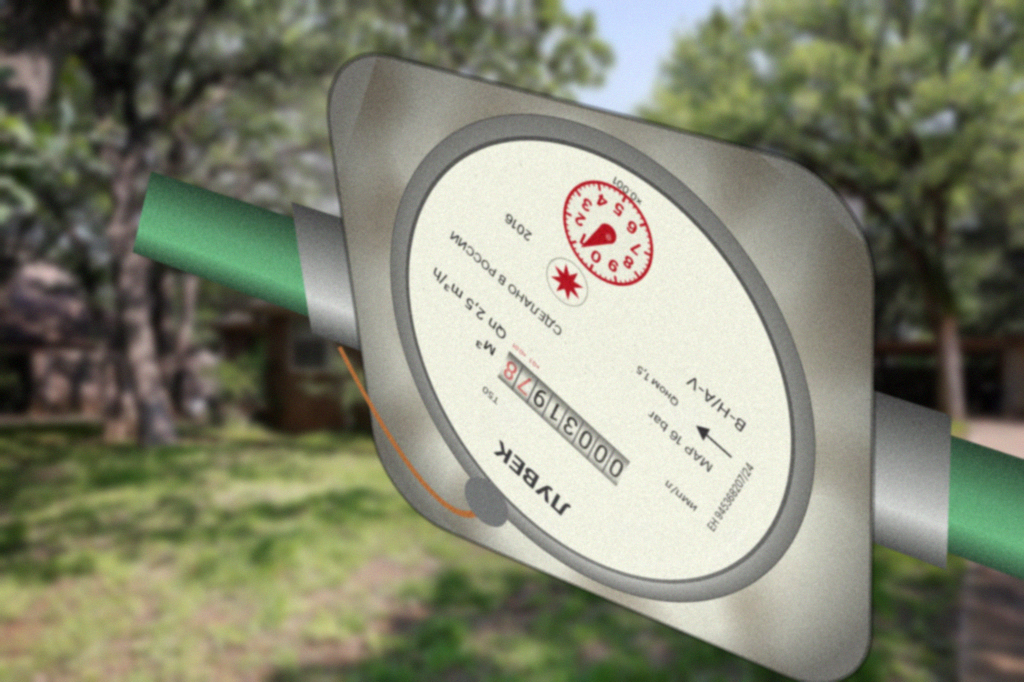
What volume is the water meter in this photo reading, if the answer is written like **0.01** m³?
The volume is **319.780** m³
